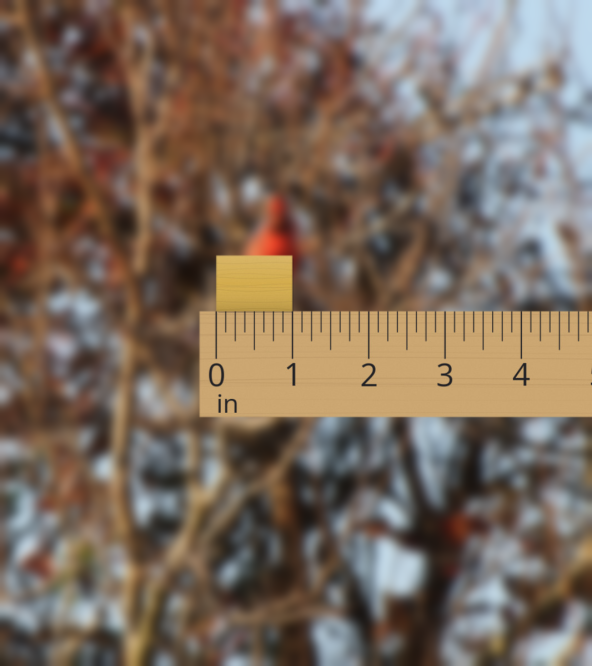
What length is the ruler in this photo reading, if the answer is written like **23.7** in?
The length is **1** in
